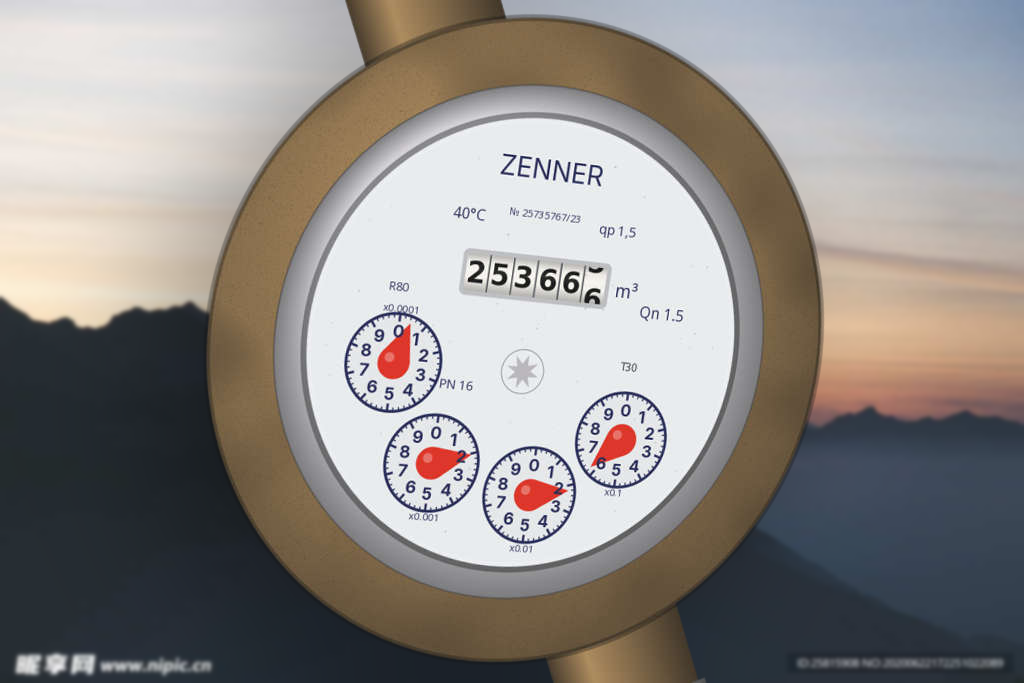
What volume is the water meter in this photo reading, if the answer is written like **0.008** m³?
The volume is **253665.6220** m³
